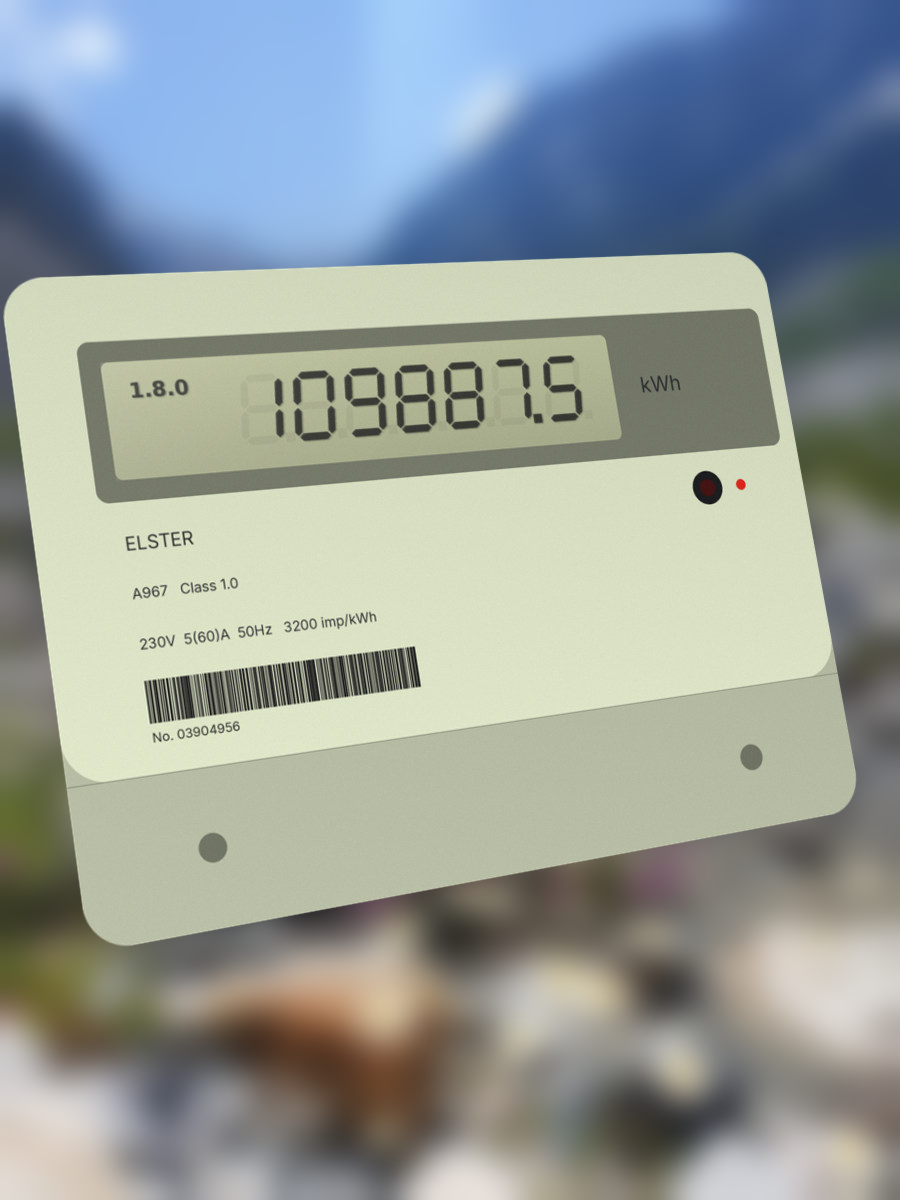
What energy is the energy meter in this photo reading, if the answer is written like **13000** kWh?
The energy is **109887.5** kWh
